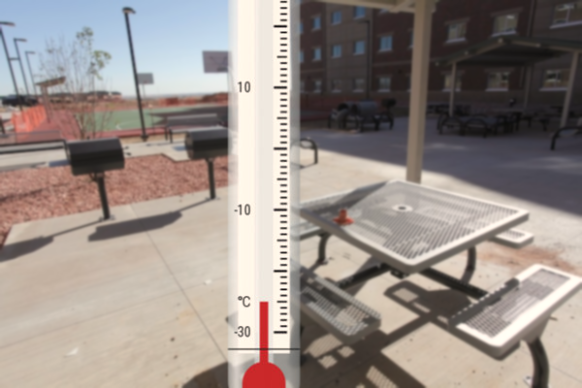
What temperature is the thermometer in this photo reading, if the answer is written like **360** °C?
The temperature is **-25** °C
